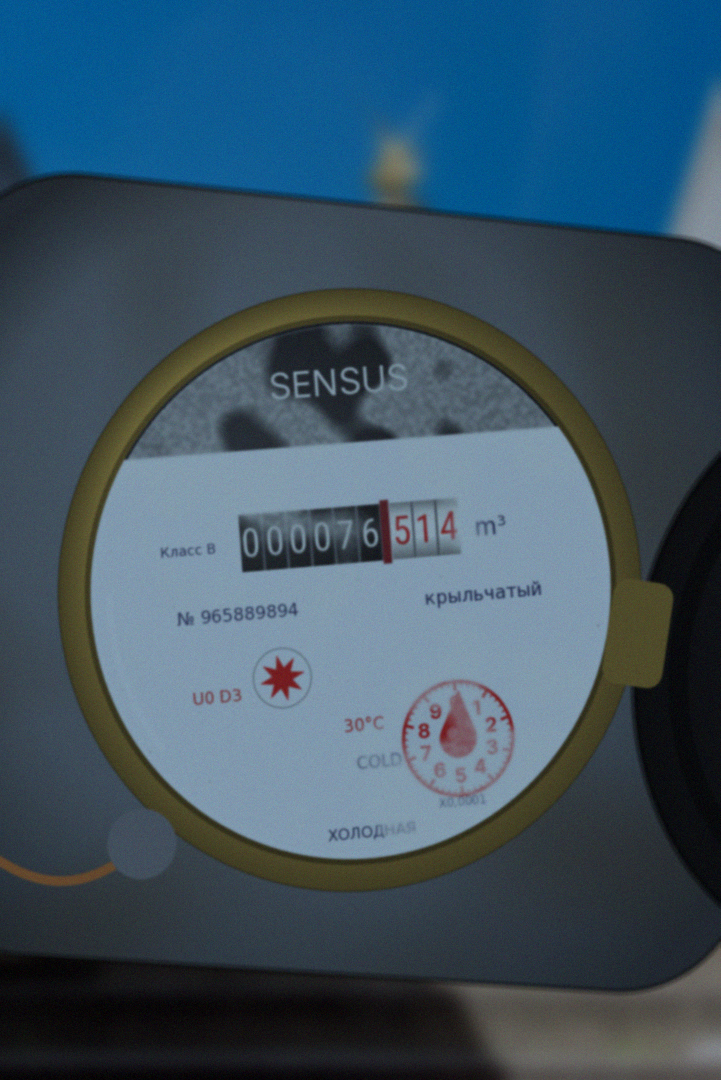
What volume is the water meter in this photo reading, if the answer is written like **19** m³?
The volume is **76.5140** m³
